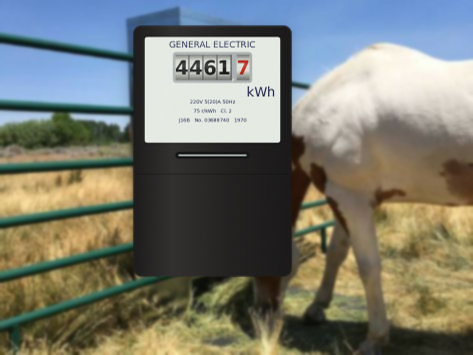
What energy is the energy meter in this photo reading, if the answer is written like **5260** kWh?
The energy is **4461.7** kWh
